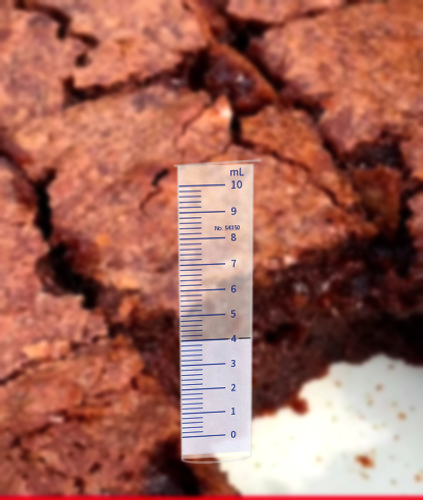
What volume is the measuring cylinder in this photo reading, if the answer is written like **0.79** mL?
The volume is **4** mL
